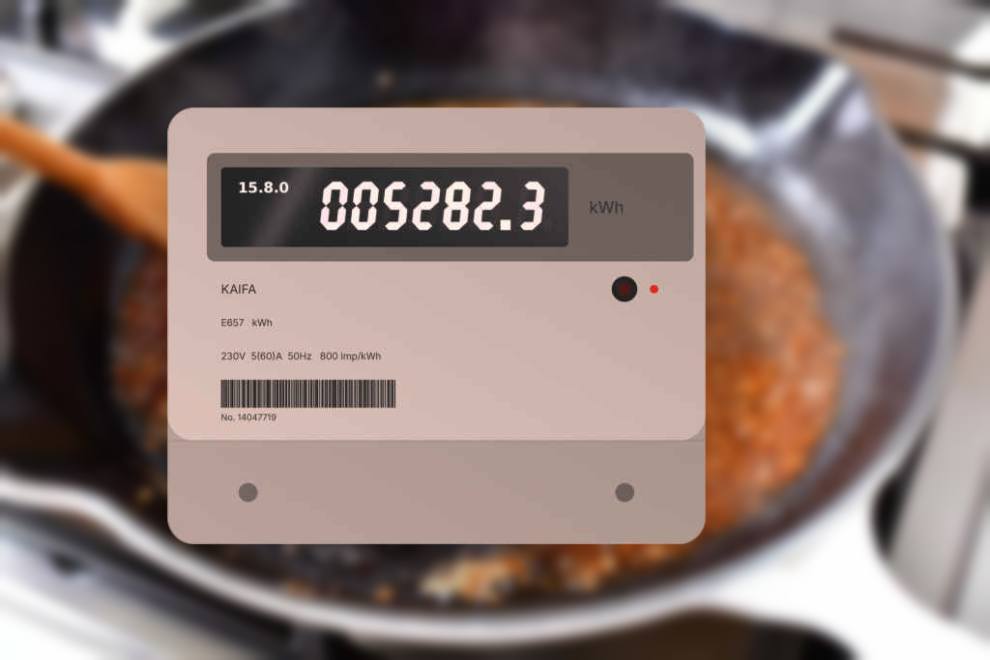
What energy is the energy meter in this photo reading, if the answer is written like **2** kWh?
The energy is **5282.3** kWh
